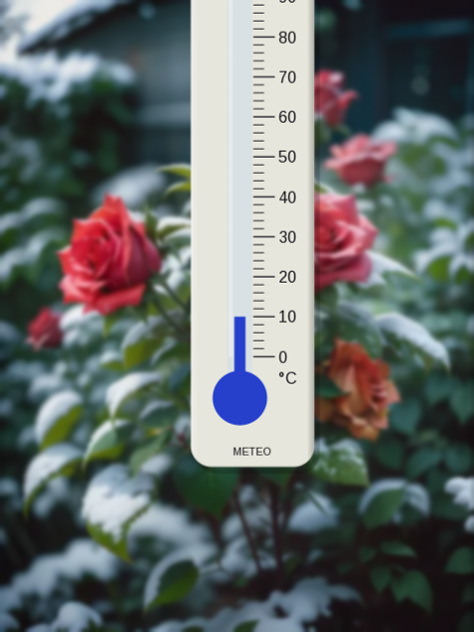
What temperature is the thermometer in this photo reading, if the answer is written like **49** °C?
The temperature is **10** °C
